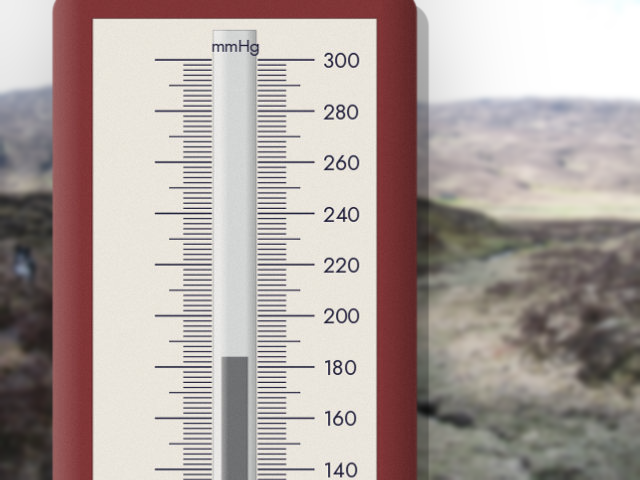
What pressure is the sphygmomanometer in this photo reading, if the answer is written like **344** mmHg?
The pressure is **184** mmHg
